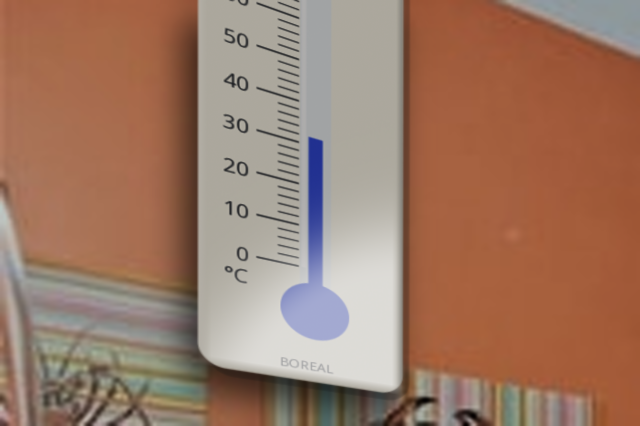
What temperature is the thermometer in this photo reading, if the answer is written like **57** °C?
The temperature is **32** °C
